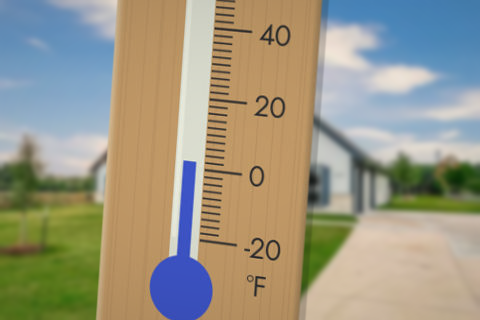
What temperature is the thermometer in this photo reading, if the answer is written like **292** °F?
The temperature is **2** °F
